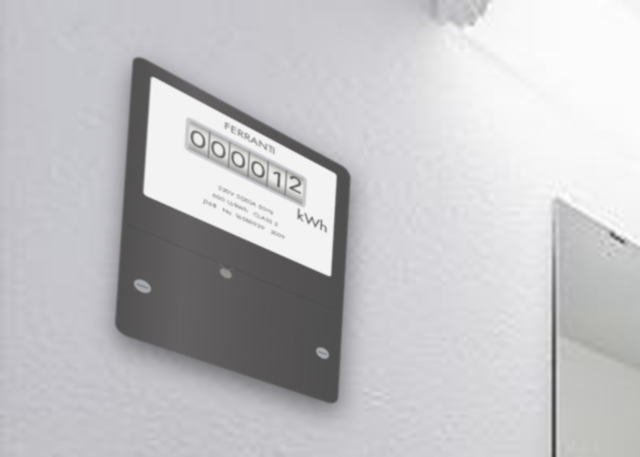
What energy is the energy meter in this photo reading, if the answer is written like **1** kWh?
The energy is **12** kWh
